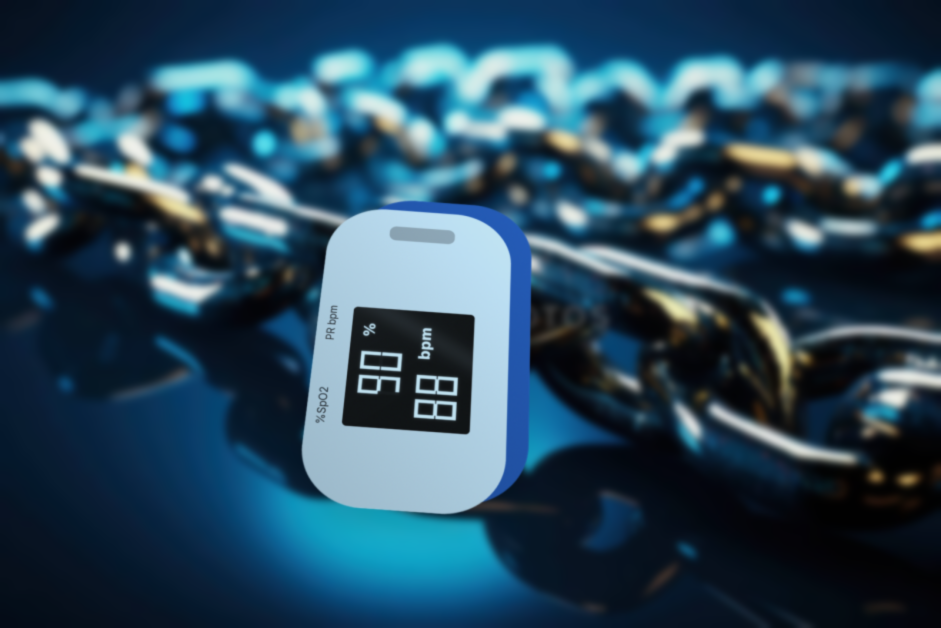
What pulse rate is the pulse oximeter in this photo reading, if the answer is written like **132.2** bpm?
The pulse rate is **88** bpm
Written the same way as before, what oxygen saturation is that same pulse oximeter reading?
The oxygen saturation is **90** %
